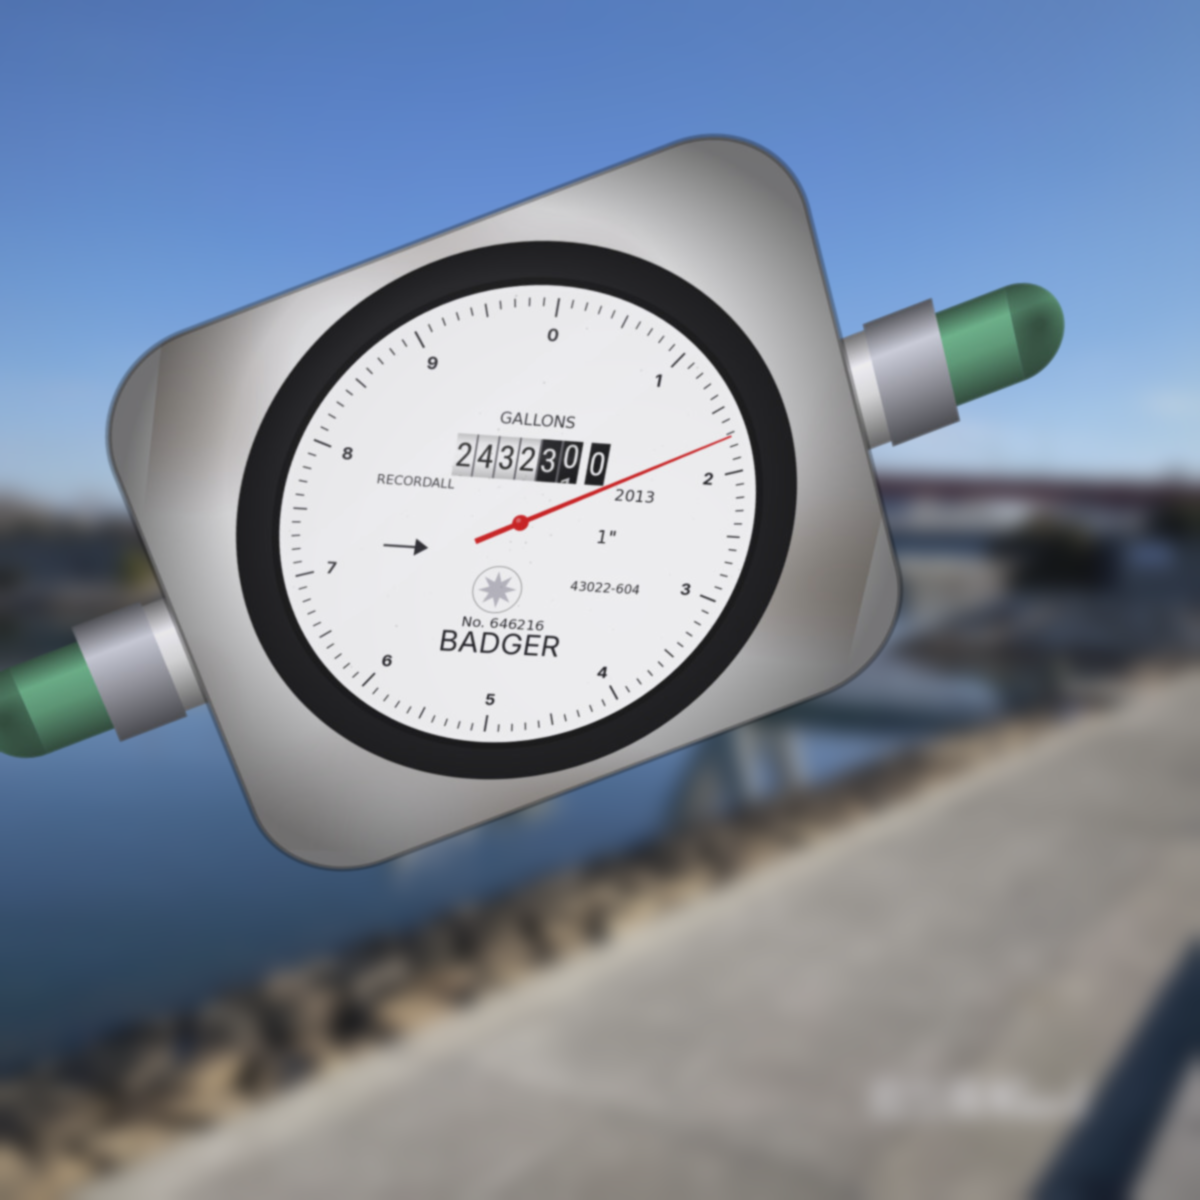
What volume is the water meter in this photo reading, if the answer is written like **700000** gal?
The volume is **2432301.7** gal
